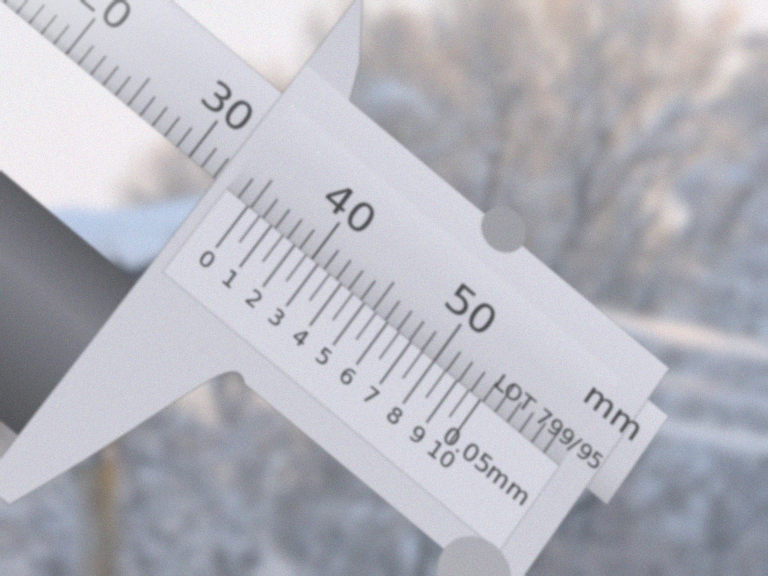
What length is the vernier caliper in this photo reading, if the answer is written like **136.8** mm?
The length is **34.8** mm
